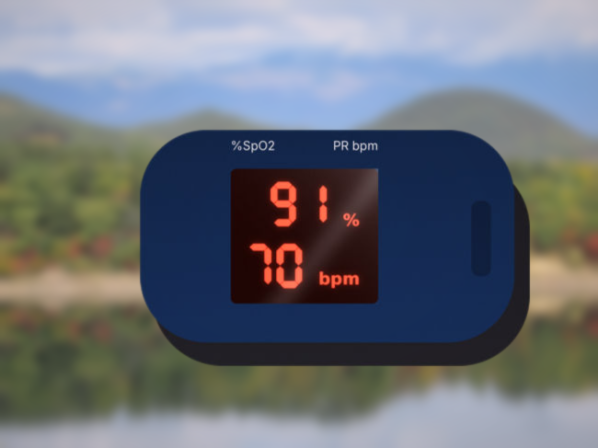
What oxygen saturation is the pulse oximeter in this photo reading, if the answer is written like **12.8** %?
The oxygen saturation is **91** %
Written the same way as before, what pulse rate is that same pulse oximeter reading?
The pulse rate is **70** bpm
